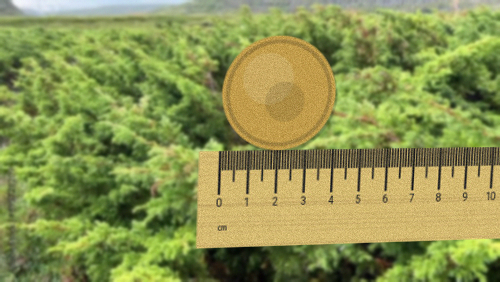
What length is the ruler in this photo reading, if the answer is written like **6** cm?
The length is **4** cm
